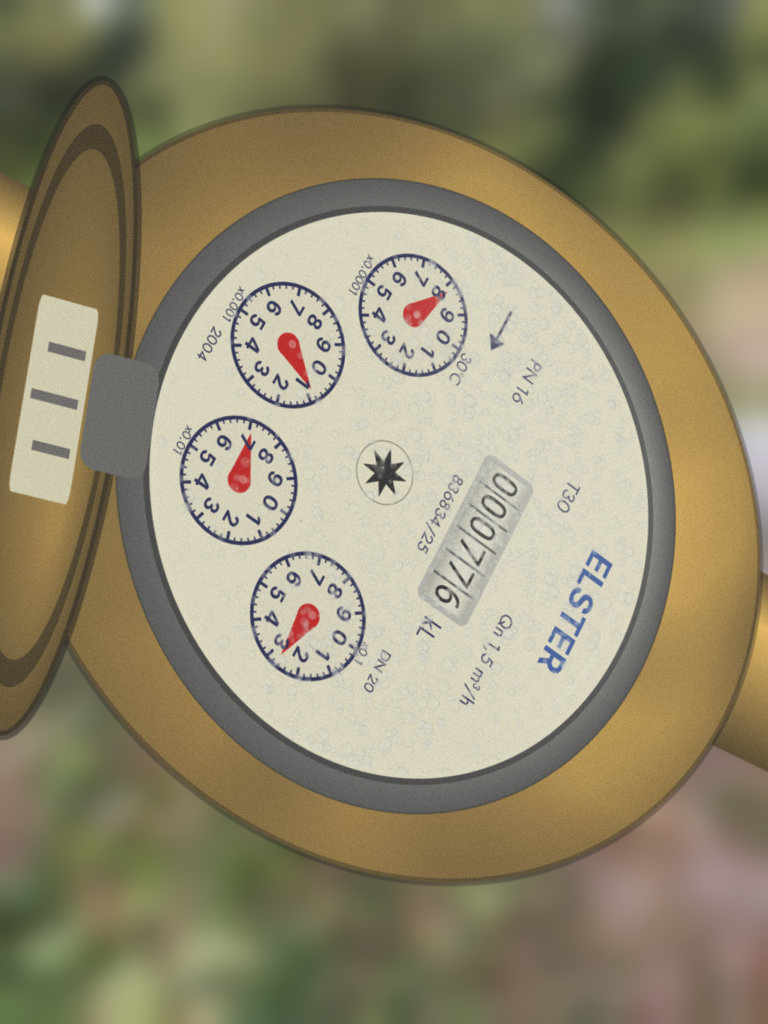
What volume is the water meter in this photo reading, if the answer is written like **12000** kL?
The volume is **776.2708** kL
